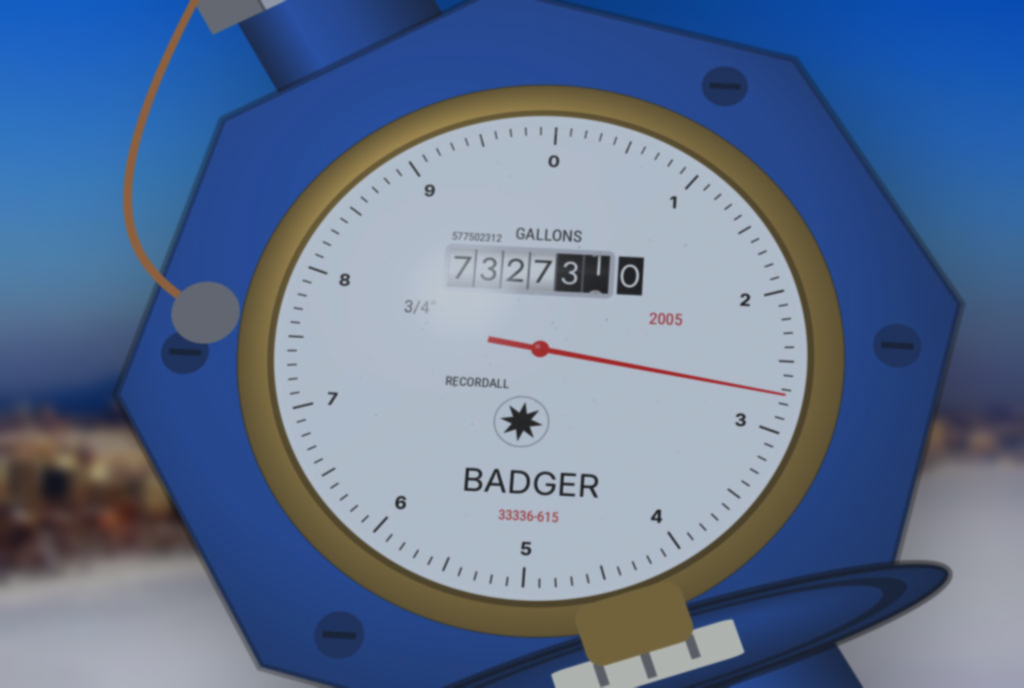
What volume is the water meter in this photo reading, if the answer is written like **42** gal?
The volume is **7327312.7** gal
